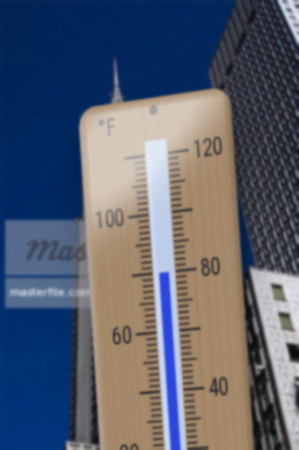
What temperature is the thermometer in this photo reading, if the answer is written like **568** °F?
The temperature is **80** °F
